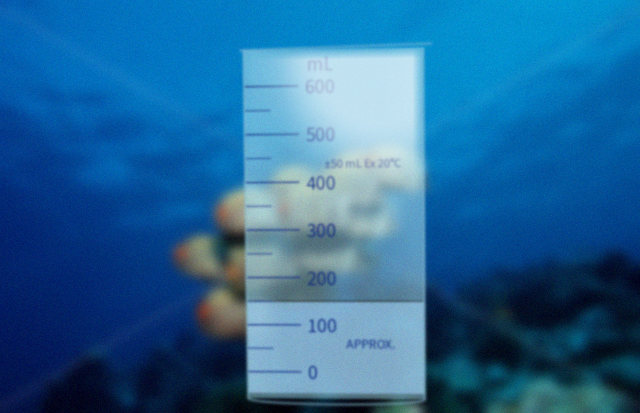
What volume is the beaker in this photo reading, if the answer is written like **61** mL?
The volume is **150** mL
